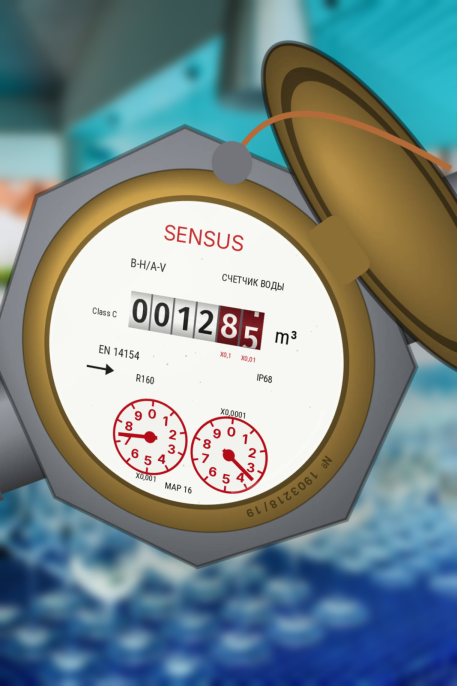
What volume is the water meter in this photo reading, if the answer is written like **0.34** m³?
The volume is **12.8473** m³
